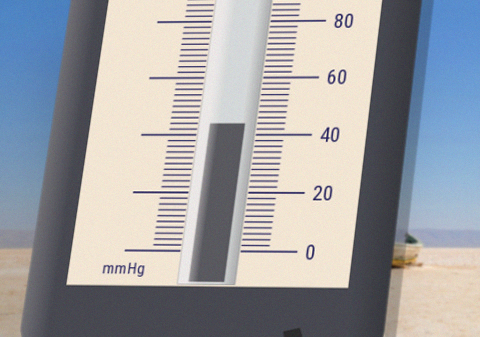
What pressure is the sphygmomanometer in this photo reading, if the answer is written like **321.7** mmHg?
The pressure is **44** mmHg
